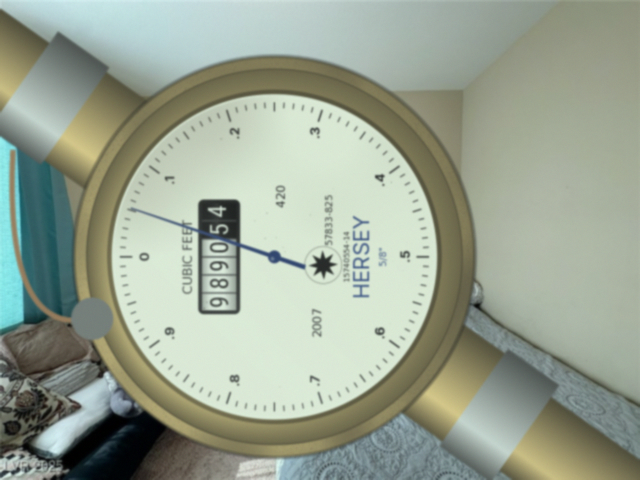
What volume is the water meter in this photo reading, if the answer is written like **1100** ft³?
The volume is **989054.05** ft³
